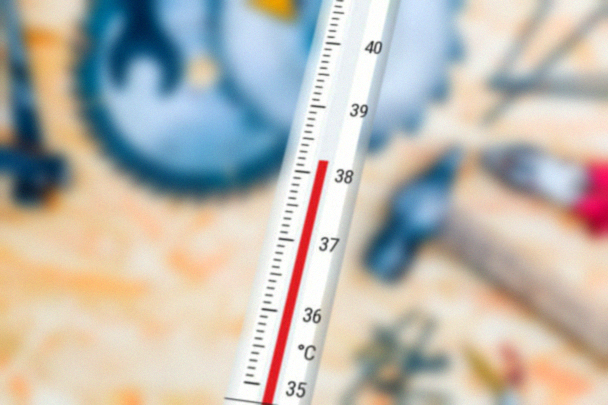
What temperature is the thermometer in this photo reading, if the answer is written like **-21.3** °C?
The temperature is **38.2** °C
